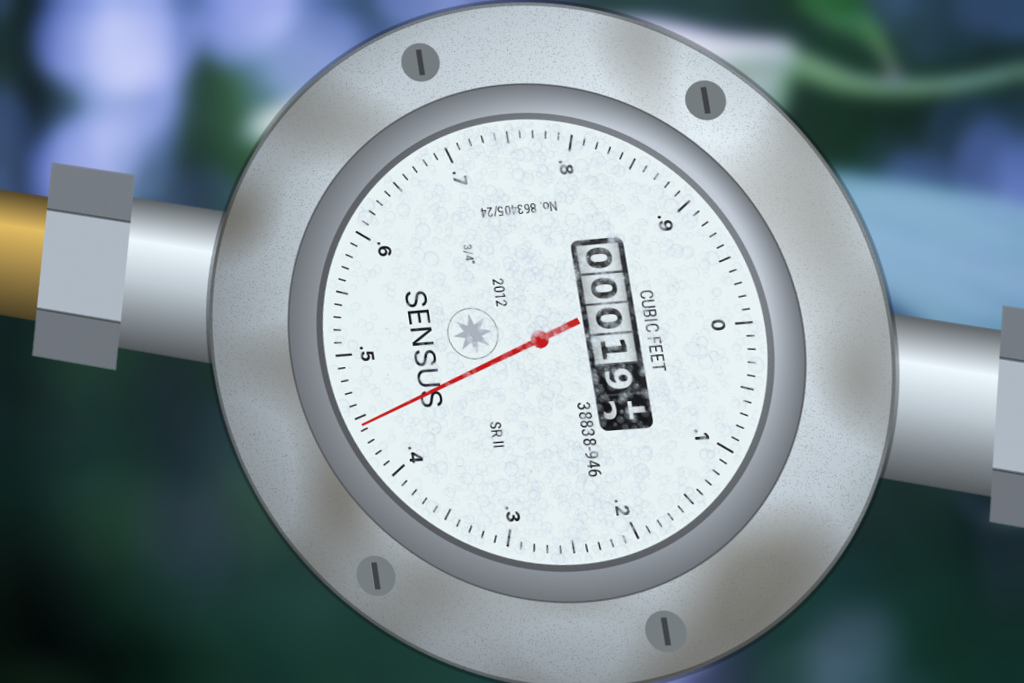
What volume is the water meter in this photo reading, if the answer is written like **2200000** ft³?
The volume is **191.44** ft³
